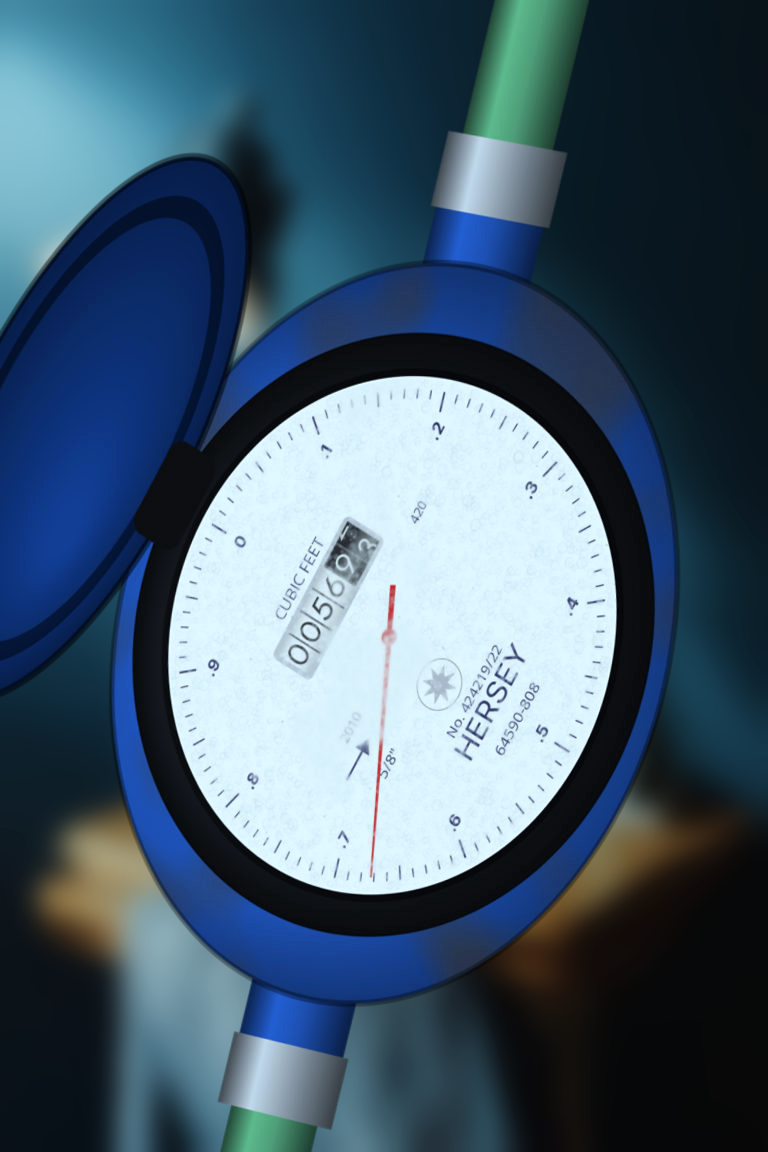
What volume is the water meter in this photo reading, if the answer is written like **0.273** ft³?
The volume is **5692.67** ft³
